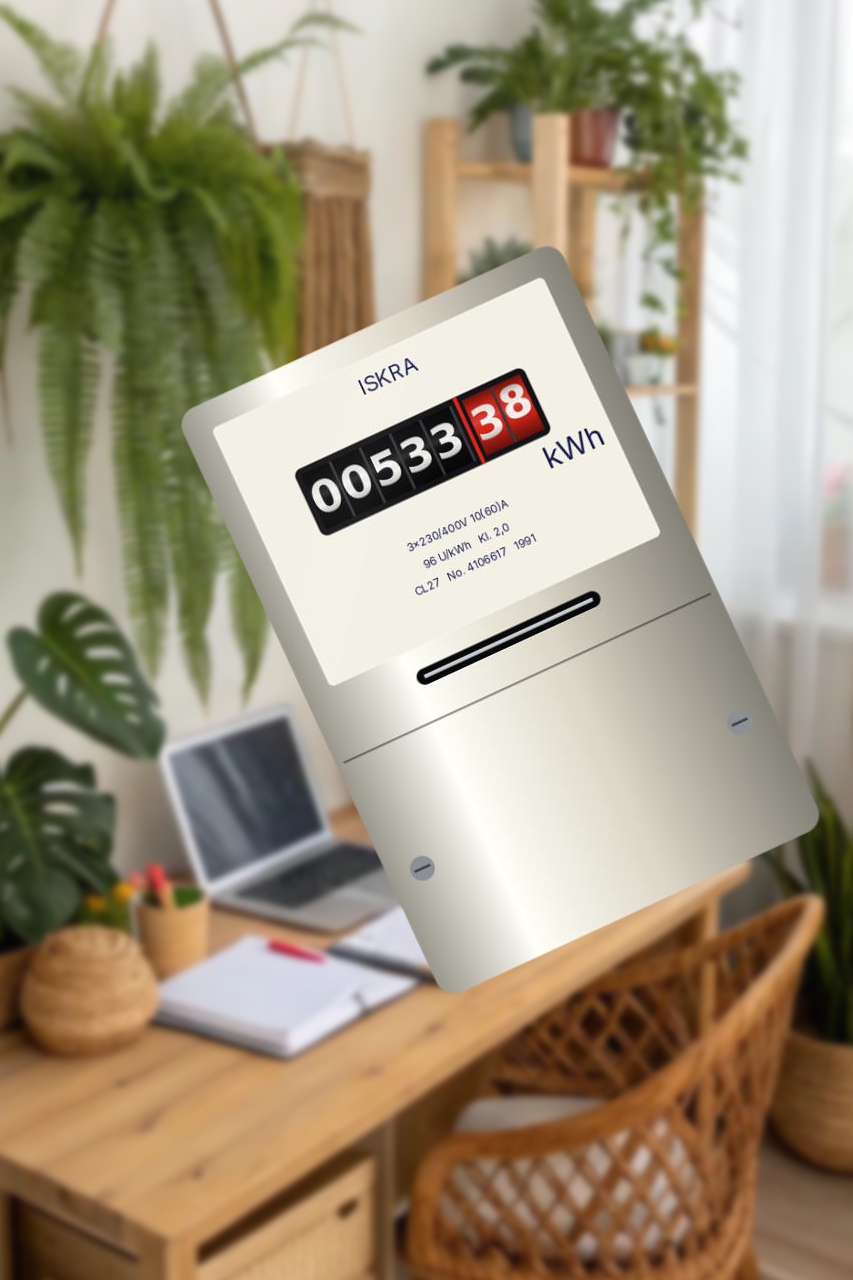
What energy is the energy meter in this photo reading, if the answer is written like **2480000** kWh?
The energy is **533.38** kWh
